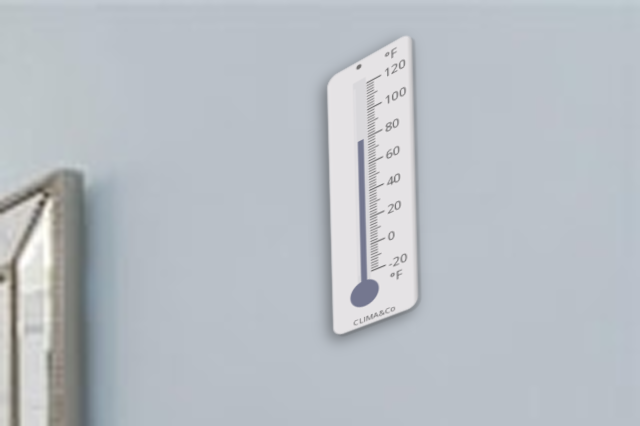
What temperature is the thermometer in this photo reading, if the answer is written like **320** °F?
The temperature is **80** °F
